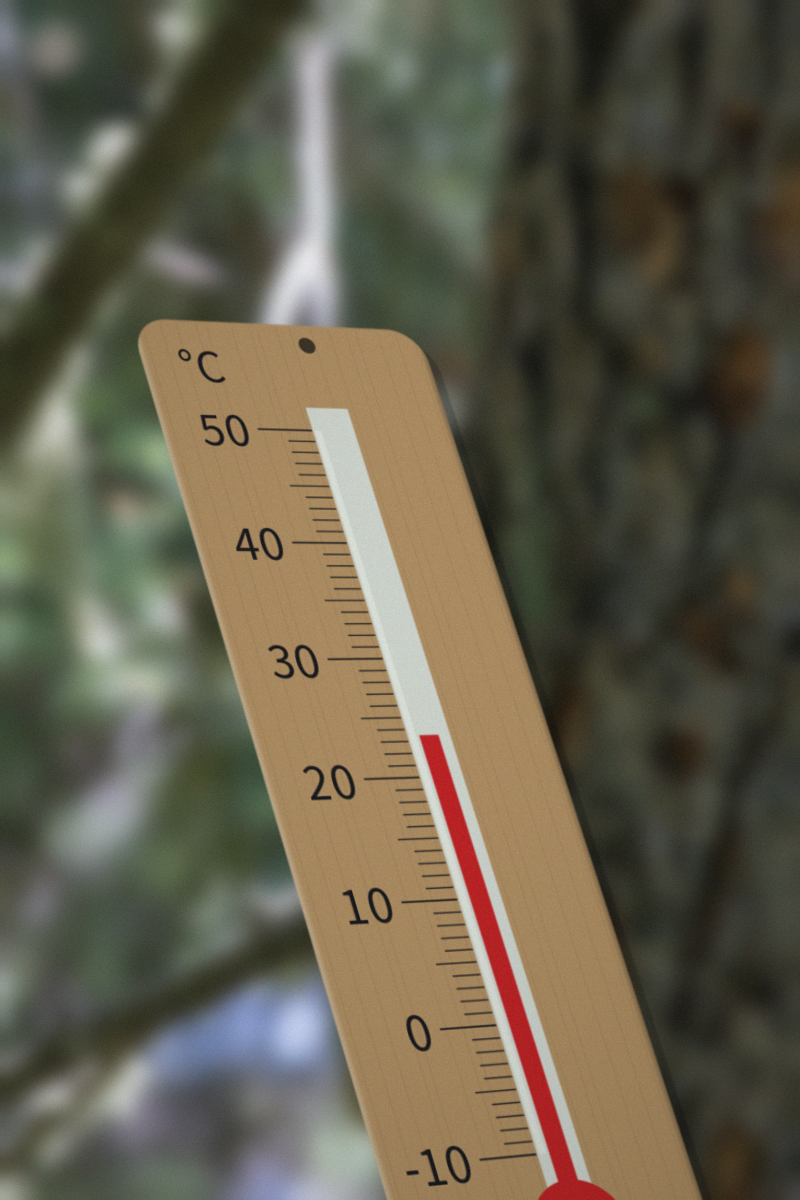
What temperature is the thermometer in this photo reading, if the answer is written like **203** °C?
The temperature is **23.5** °C
